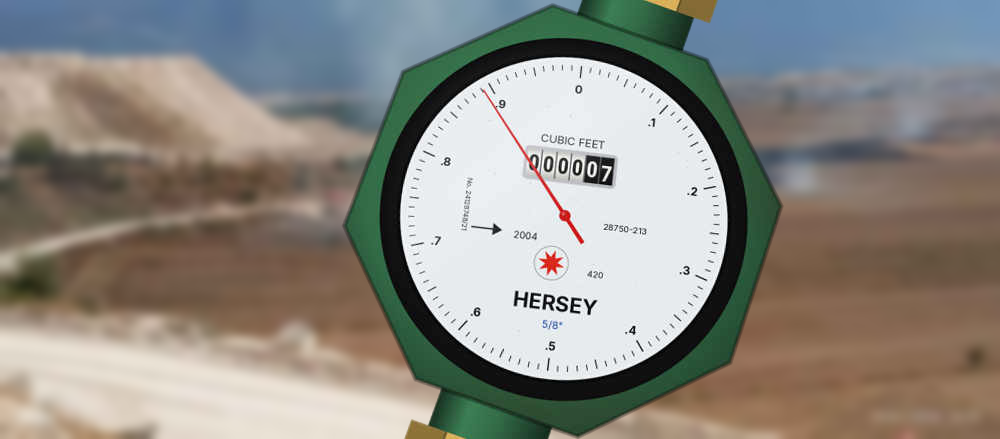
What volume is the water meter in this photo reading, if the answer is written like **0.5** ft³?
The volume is **6.89** ft³
